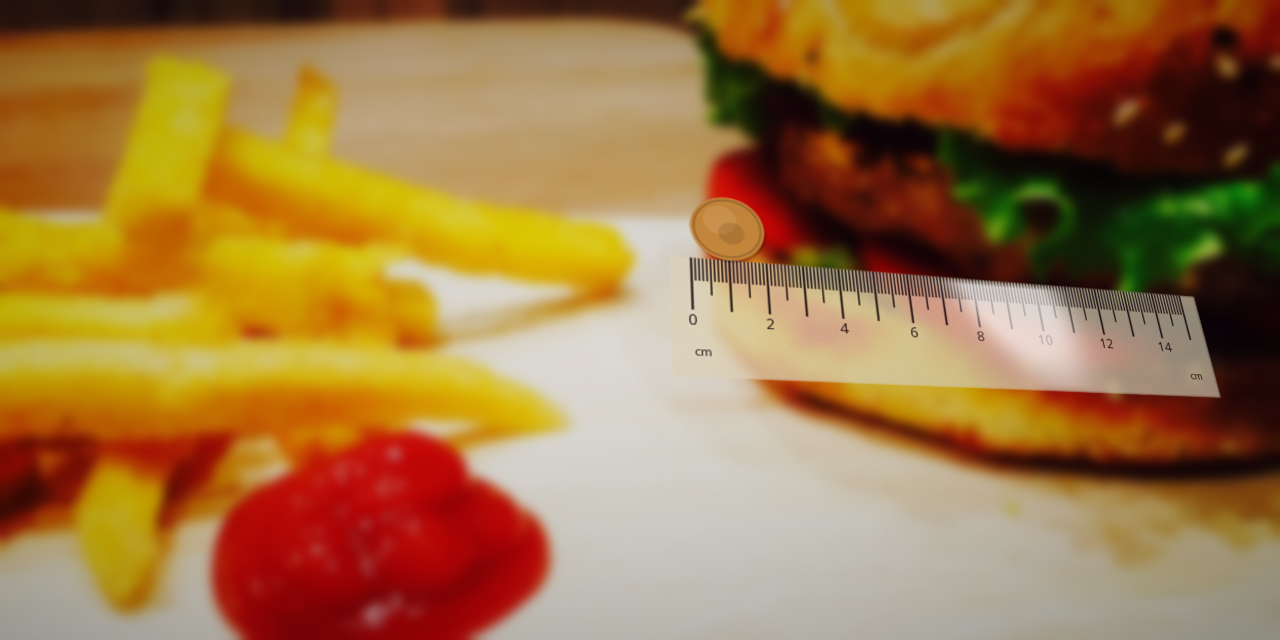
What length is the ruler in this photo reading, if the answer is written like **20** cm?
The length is **2** cm
